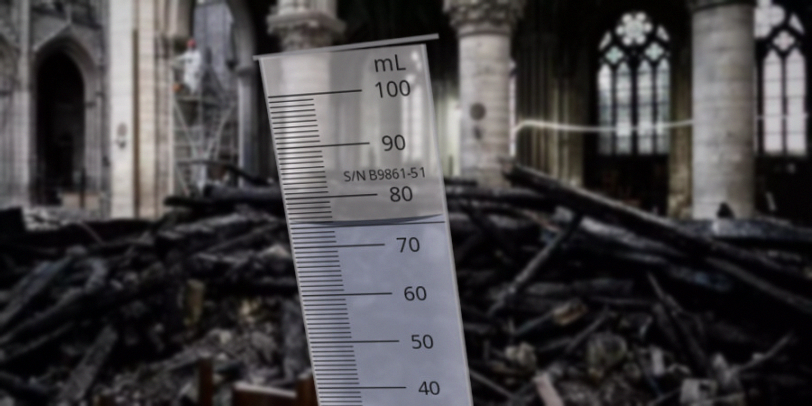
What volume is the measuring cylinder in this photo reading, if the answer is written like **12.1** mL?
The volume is **74** mL
